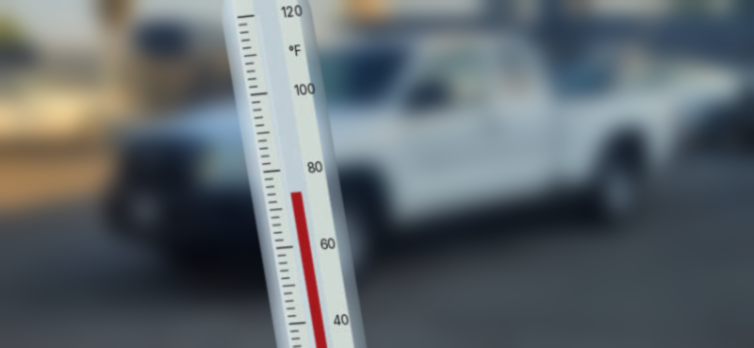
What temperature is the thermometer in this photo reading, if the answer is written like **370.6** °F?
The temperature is **74** °F
